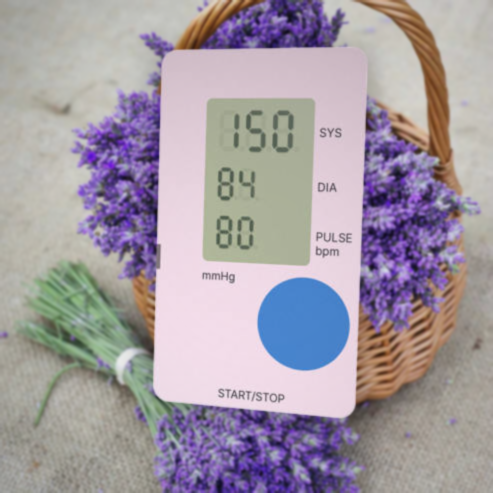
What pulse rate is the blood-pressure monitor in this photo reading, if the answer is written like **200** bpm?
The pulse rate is **80** bpm
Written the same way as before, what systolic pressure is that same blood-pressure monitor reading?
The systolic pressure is **150** mmHg
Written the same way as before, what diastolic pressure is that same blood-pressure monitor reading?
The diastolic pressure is **84** mmHg
